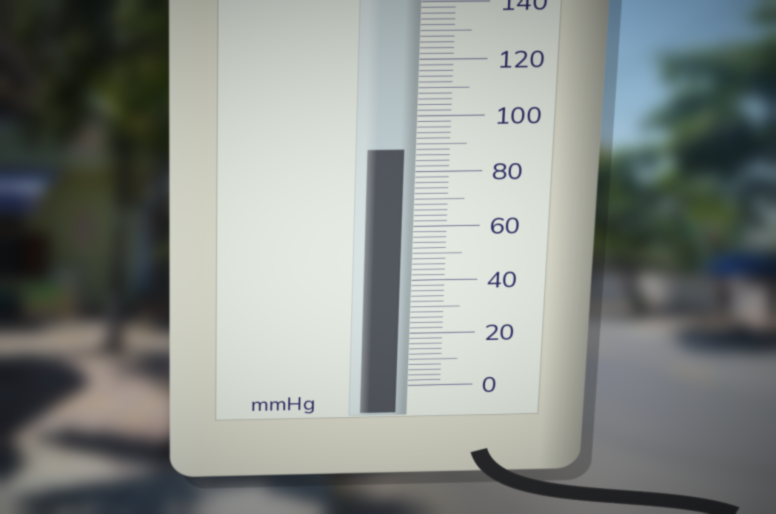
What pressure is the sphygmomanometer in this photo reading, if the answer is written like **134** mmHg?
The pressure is **88** mmHg
